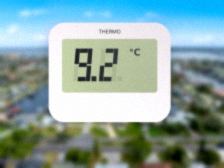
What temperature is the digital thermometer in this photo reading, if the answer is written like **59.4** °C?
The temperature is **9.2** °C
